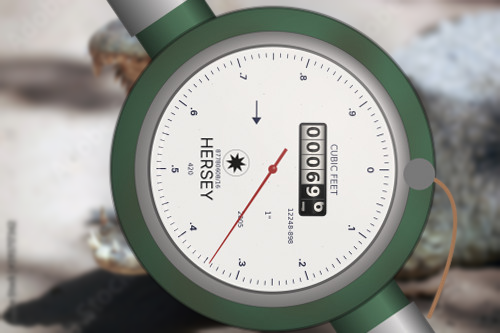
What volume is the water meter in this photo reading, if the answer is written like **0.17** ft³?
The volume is **696.34** ft³
